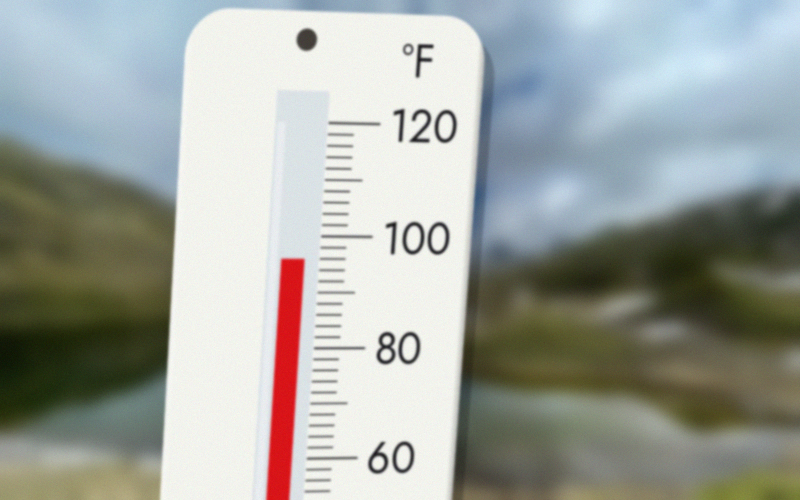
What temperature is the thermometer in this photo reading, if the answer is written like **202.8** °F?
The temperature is **96** °F
